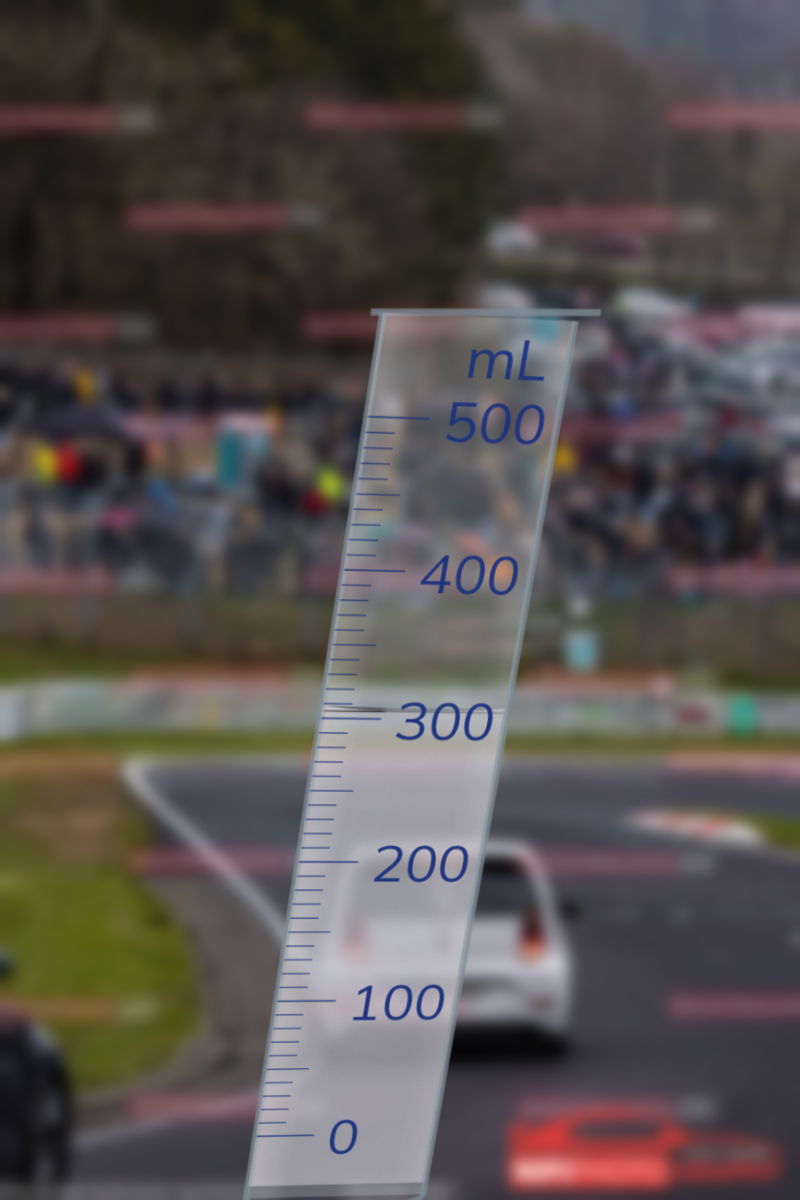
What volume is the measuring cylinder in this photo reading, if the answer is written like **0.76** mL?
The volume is **305** mL
